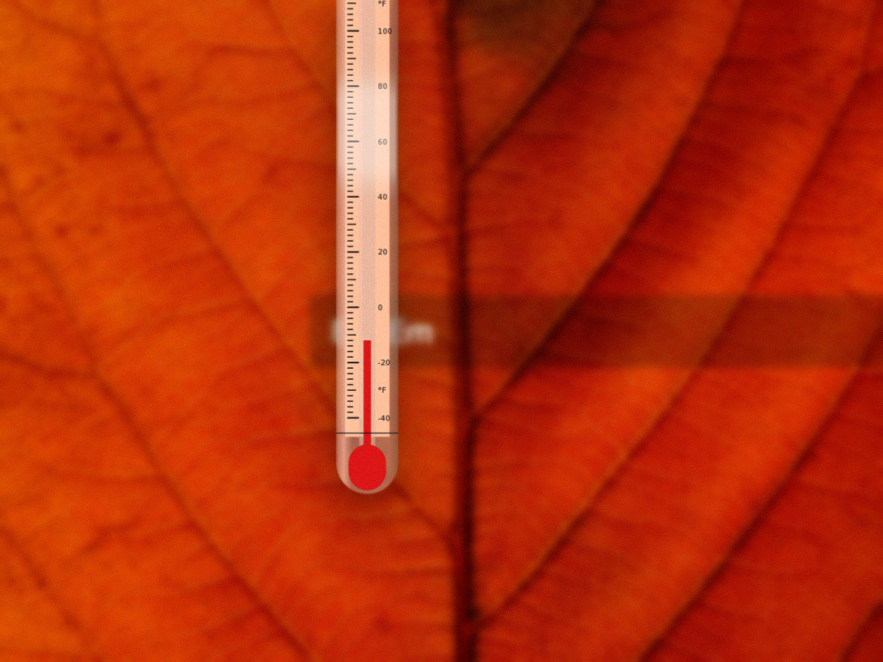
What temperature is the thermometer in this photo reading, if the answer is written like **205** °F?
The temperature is **-12** °F
